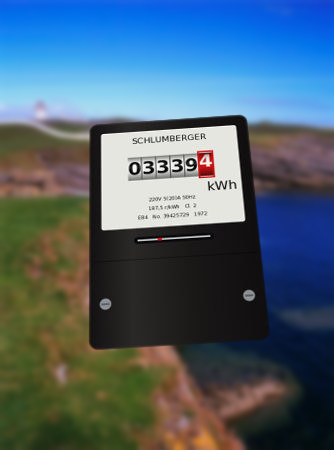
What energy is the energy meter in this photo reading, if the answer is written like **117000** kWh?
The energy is **3339.4** kWh
